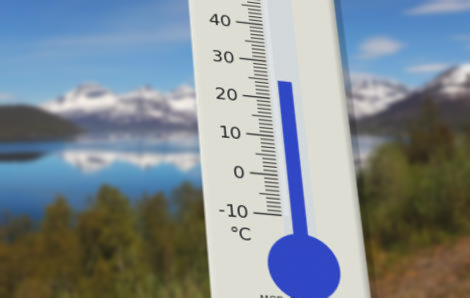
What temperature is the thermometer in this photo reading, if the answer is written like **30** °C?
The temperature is **25** °C
